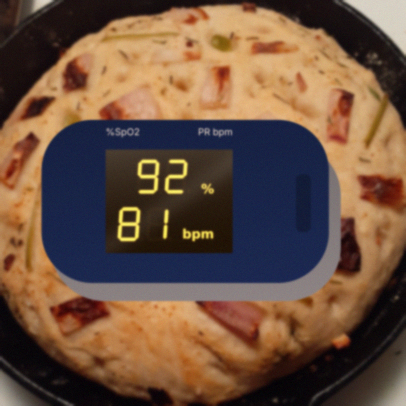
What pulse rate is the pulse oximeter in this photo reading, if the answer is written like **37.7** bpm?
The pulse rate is **81** bpm
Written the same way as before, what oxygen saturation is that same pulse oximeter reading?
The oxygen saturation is **92** %
